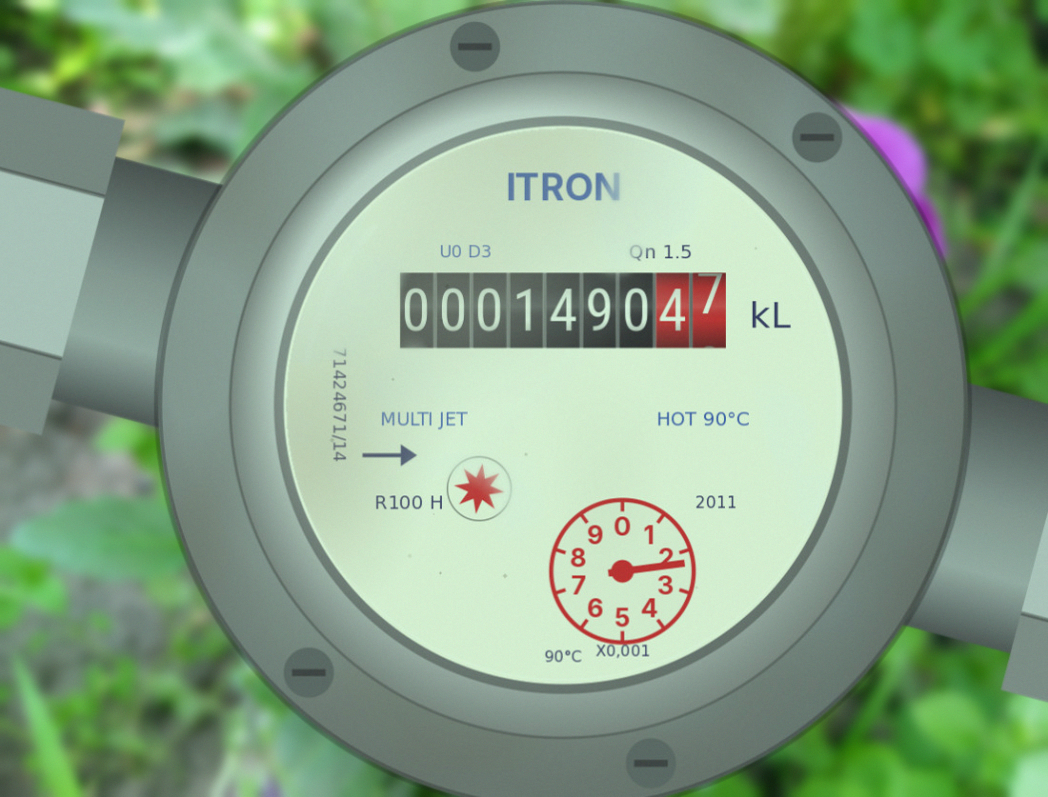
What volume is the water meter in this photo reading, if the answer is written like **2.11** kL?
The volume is **1490.472** kL
